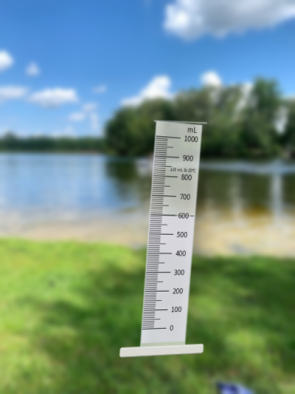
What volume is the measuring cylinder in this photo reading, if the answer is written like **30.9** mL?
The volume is **600** mL
